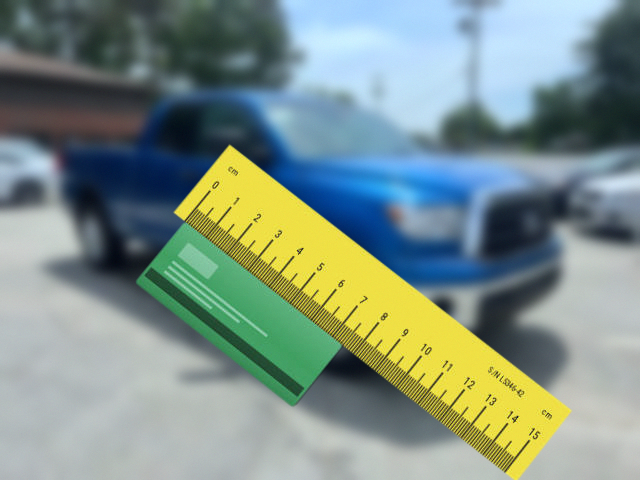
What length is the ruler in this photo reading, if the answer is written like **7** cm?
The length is **7.5** cm
